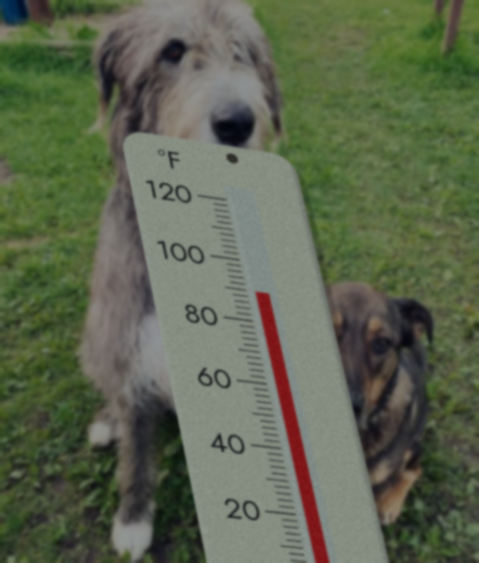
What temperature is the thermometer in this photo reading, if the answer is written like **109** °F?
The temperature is **90** °F
